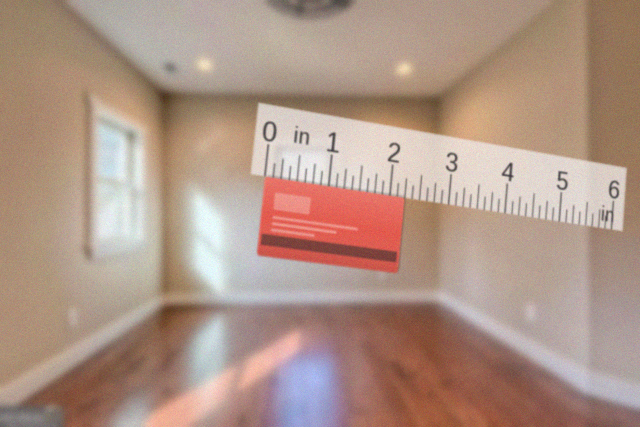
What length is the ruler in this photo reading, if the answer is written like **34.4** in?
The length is **2.25** in
